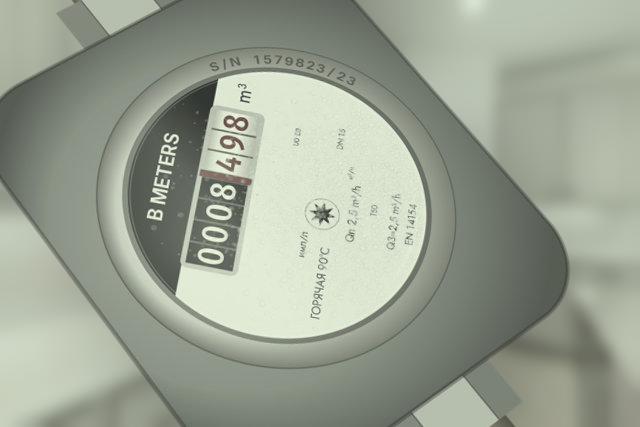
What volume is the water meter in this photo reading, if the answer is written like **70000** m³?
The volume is **8.498** m³
